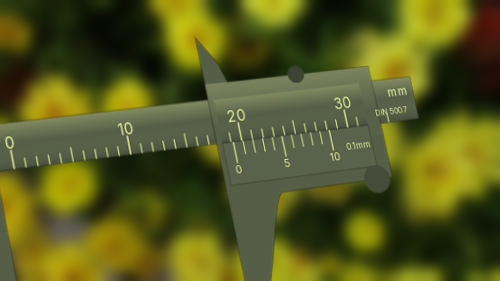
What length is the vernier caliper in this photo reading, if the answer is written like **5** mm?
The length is **19.2** mm
